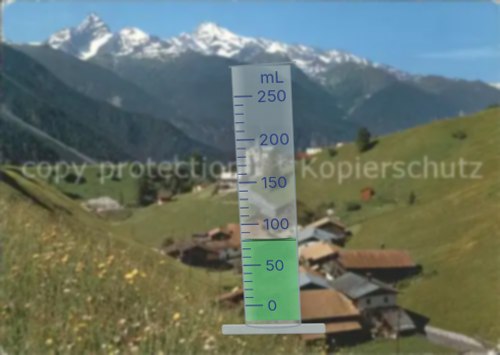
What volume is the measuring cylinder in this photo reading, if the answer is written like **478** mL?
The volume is **80** mL
